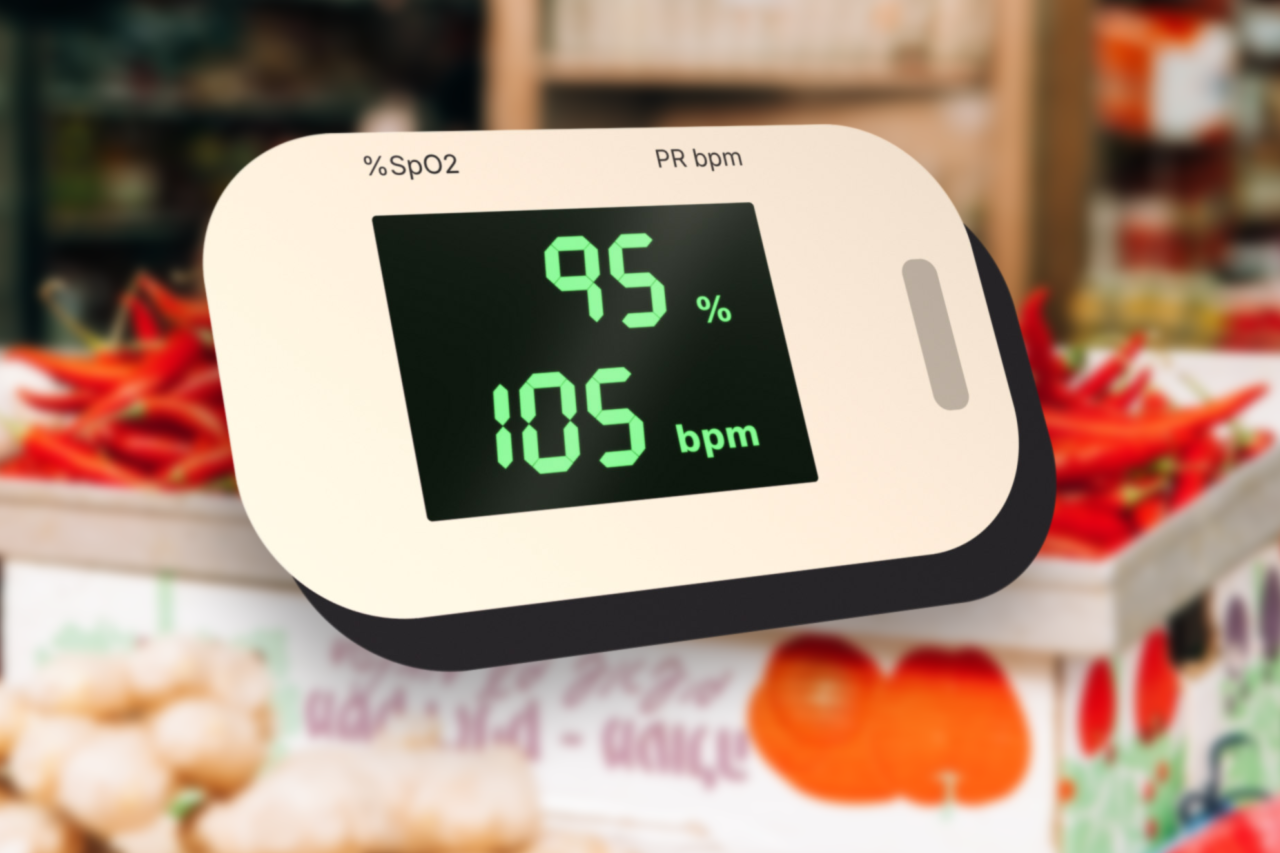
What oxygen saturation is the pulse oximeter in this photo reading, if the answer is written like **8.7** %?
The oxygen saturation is **95** %
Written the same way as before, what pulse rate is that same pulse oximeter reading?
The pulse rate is **105** bpm
